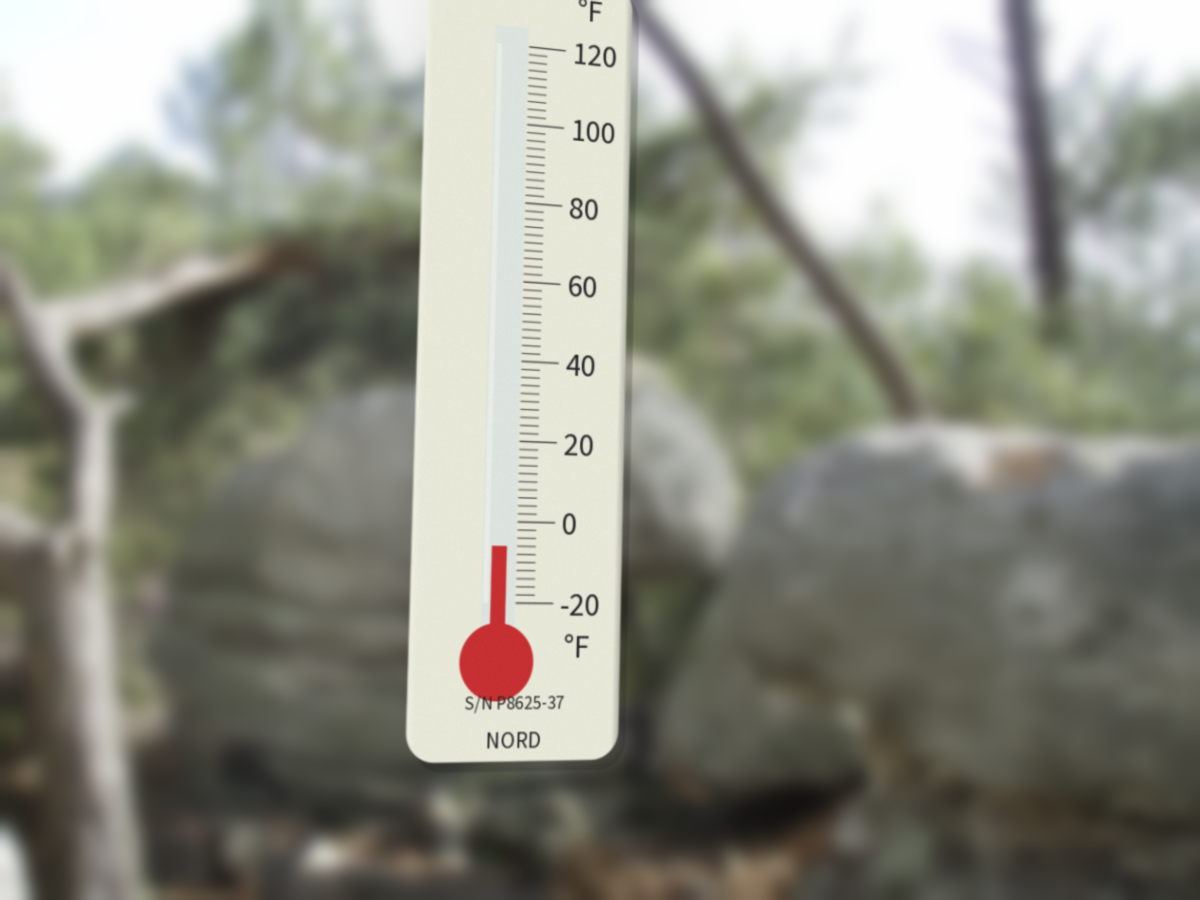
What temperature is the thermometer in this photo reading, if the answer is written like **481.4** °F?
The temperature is **-6** °F
